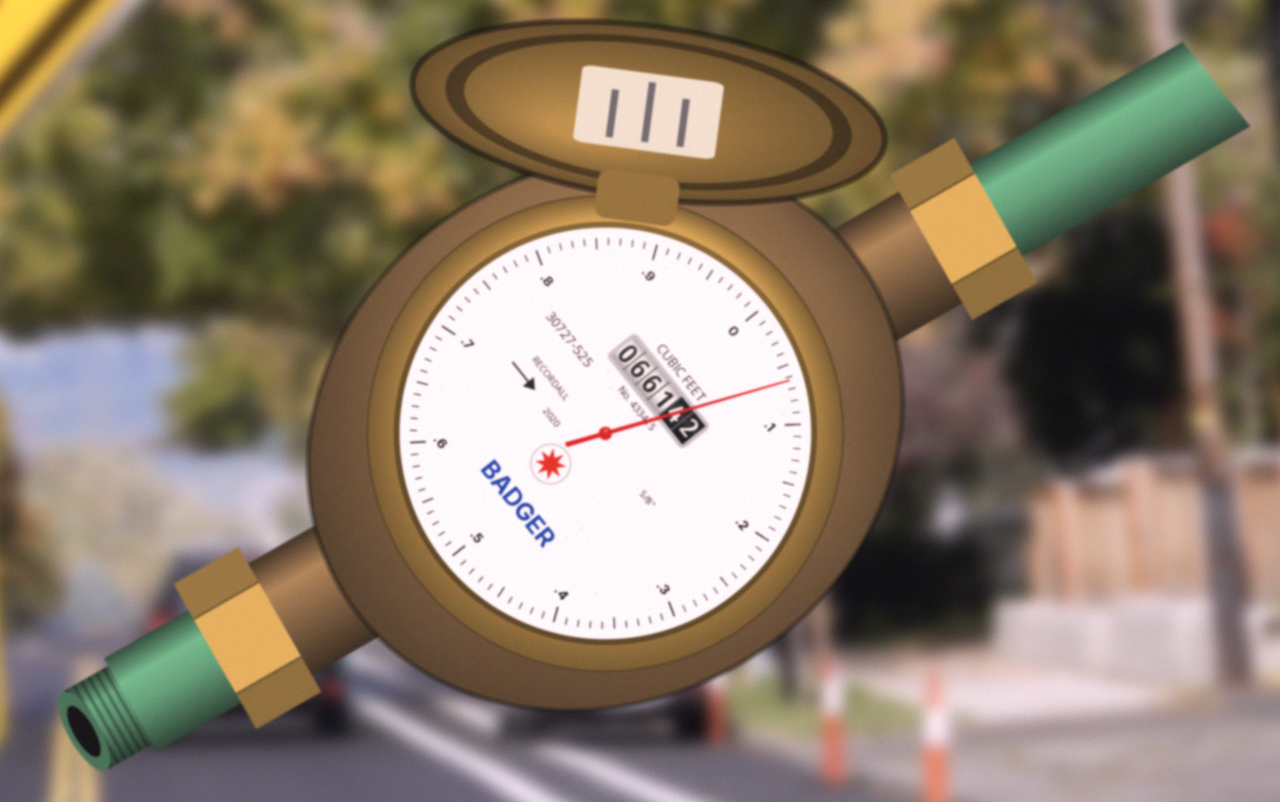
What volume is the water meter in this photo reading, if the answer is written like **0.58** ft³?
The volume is **66142.06** ft³
